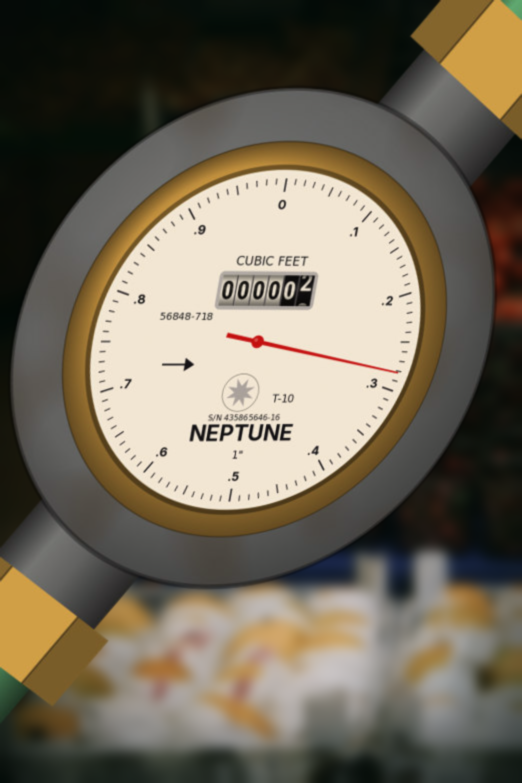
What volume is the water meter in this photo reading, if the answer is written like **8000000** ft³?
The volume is **2.28** ft³
